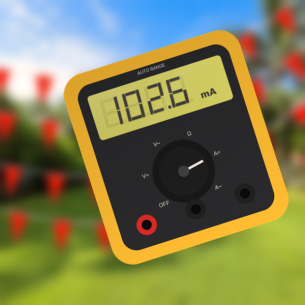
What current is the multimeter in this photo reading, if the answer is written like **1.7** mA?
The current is **102.6** mA
